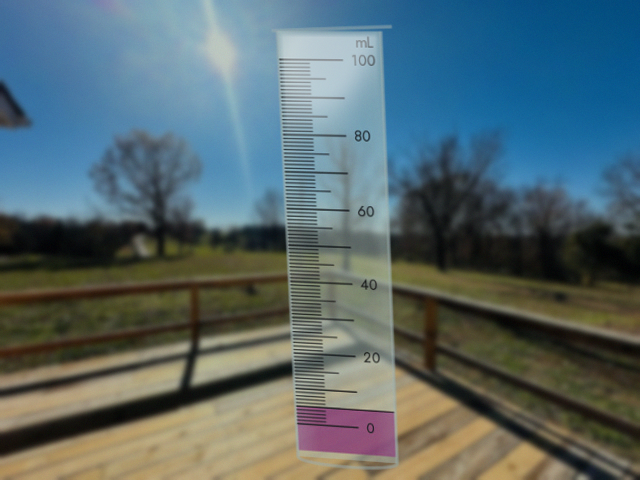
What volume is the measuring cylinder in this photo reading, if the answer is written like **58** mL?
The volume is **5** mL
